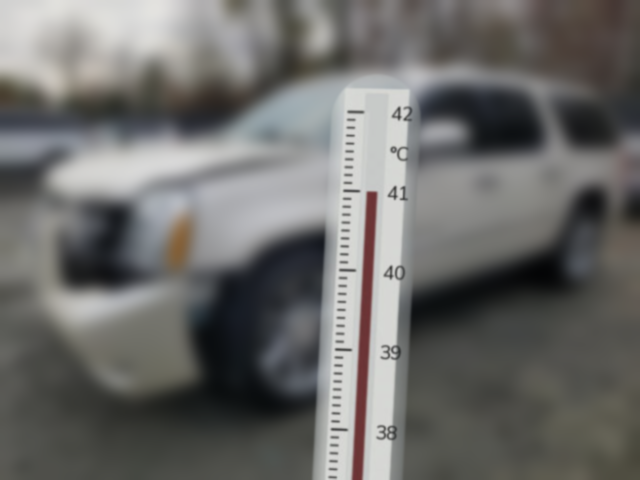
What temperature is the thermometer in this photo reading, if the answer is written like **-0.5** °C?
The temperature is **41** °C
